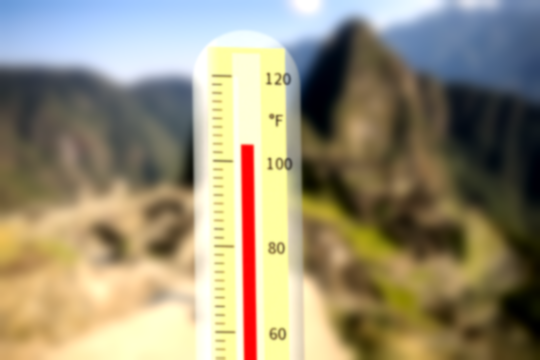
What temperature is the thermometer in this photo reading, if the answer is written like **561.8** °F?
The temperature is **104** °F
